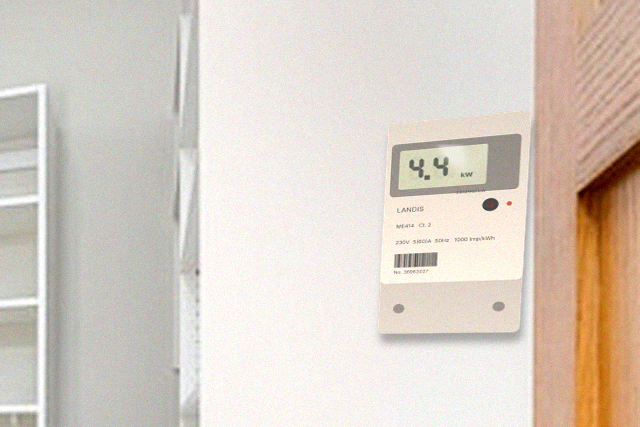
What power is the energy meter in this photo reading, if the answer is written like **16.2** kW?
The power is **4.4** kW
